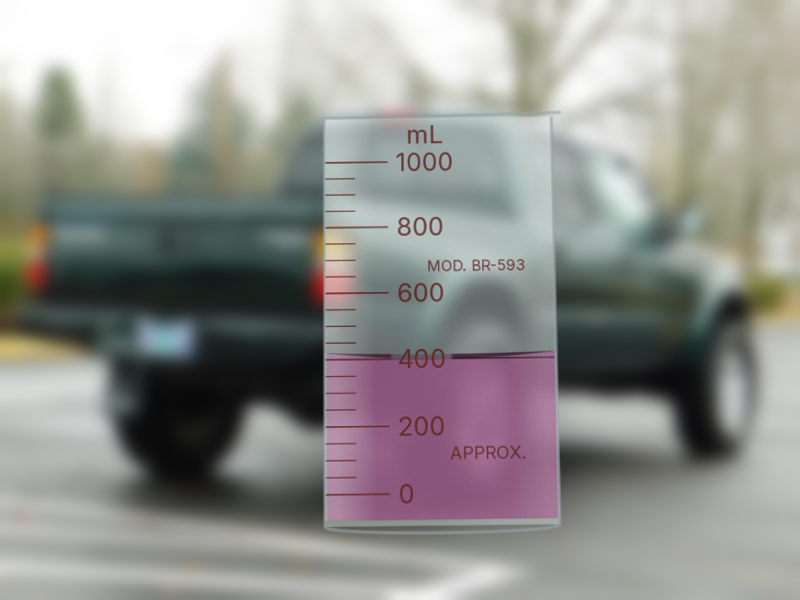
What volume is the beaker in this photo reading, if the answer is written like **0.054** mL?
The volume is **400** mL
